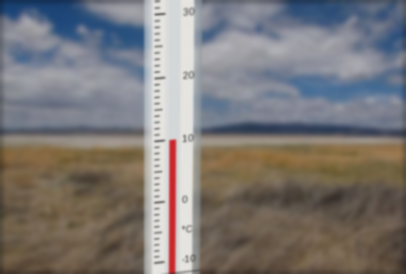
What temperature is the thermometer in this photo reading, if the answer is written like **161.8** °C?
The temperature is **10** °C
